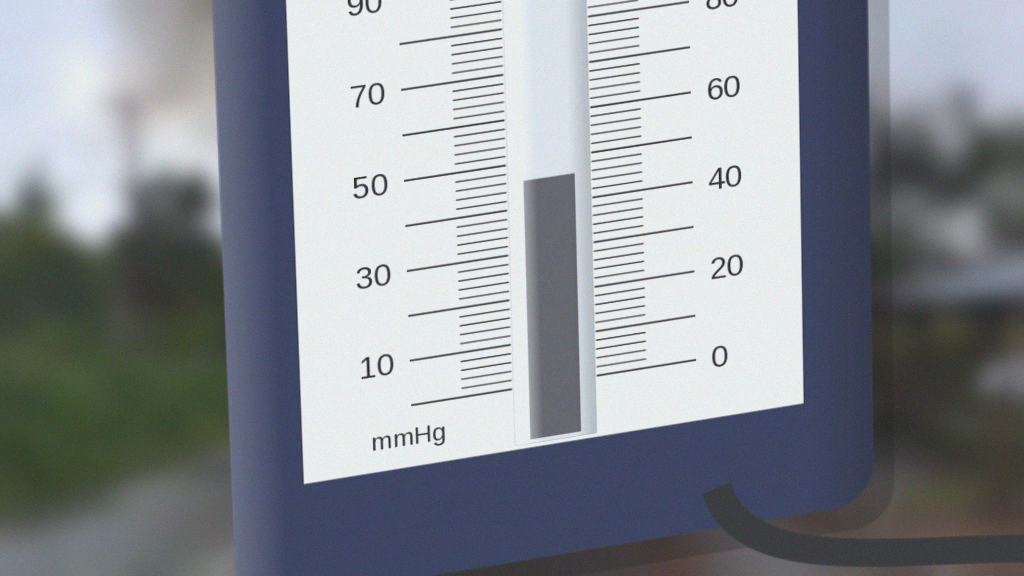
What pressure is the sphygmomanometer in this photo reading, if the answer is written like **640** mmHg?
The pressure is **46** mmHg
